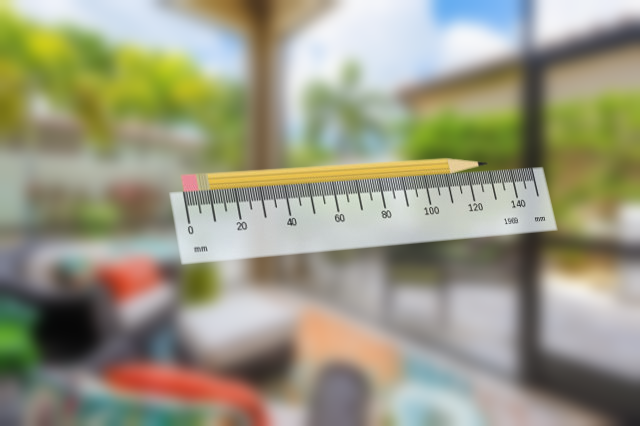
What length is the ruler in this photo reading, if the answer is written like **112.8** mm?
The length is **130** mm
